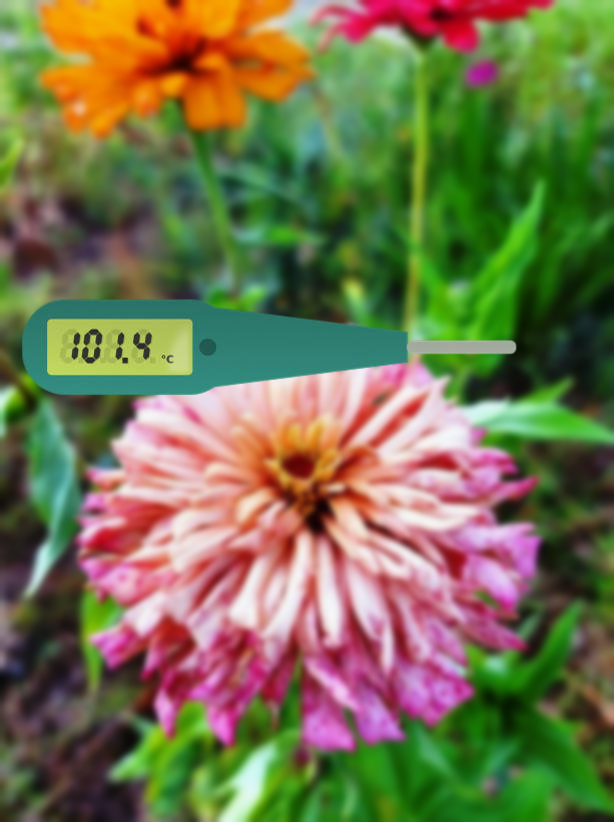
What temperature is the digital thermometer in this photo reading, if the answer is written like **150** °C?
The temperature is **101.4** °C
